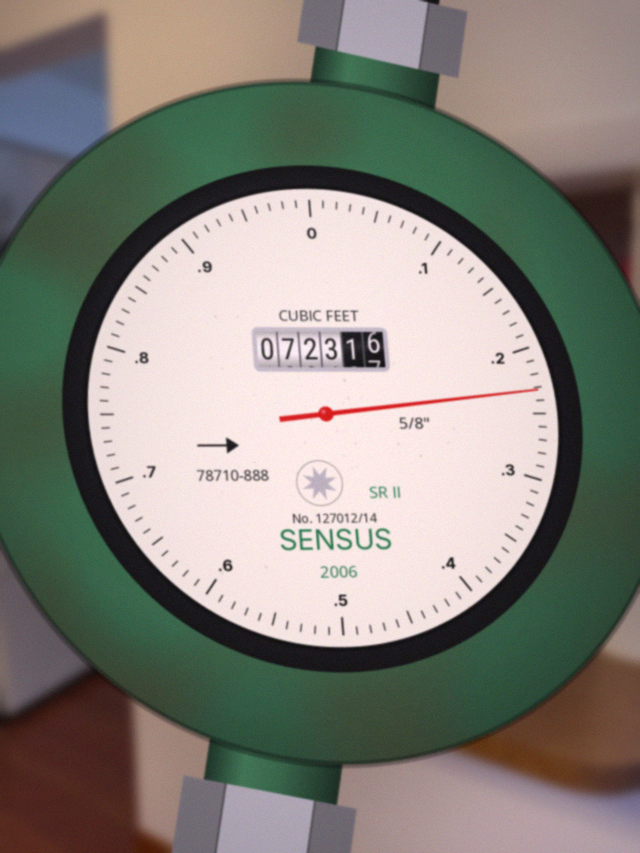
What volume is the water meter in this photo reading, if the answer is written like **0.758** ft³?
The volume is **72316.23** ft³
